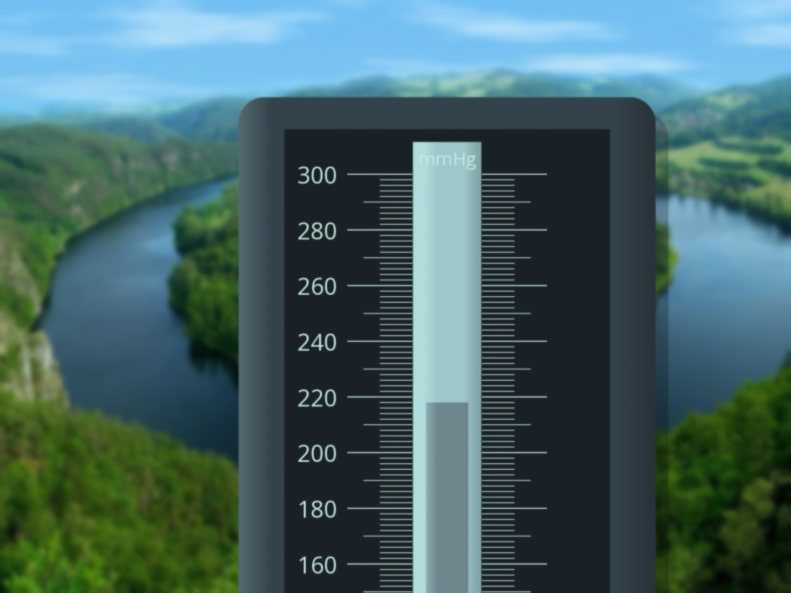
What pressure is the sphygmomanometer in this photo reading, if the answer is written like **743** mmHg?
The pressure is **218** mmHg
